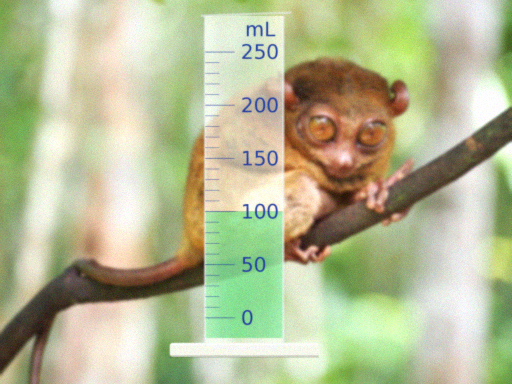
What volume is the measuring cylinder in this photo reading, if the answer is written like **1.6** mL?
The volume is **100** mL
